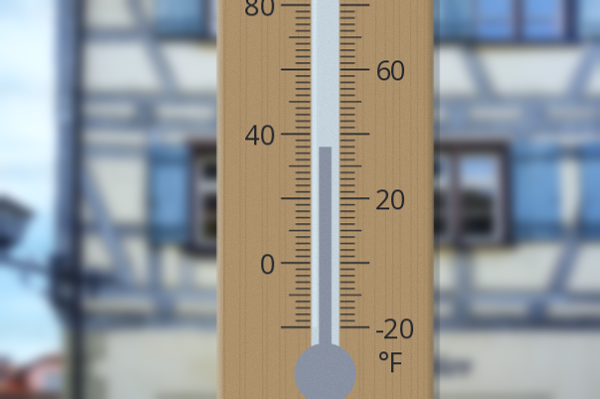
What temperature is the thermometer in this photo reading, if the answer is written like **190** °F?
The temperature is **36** °F
